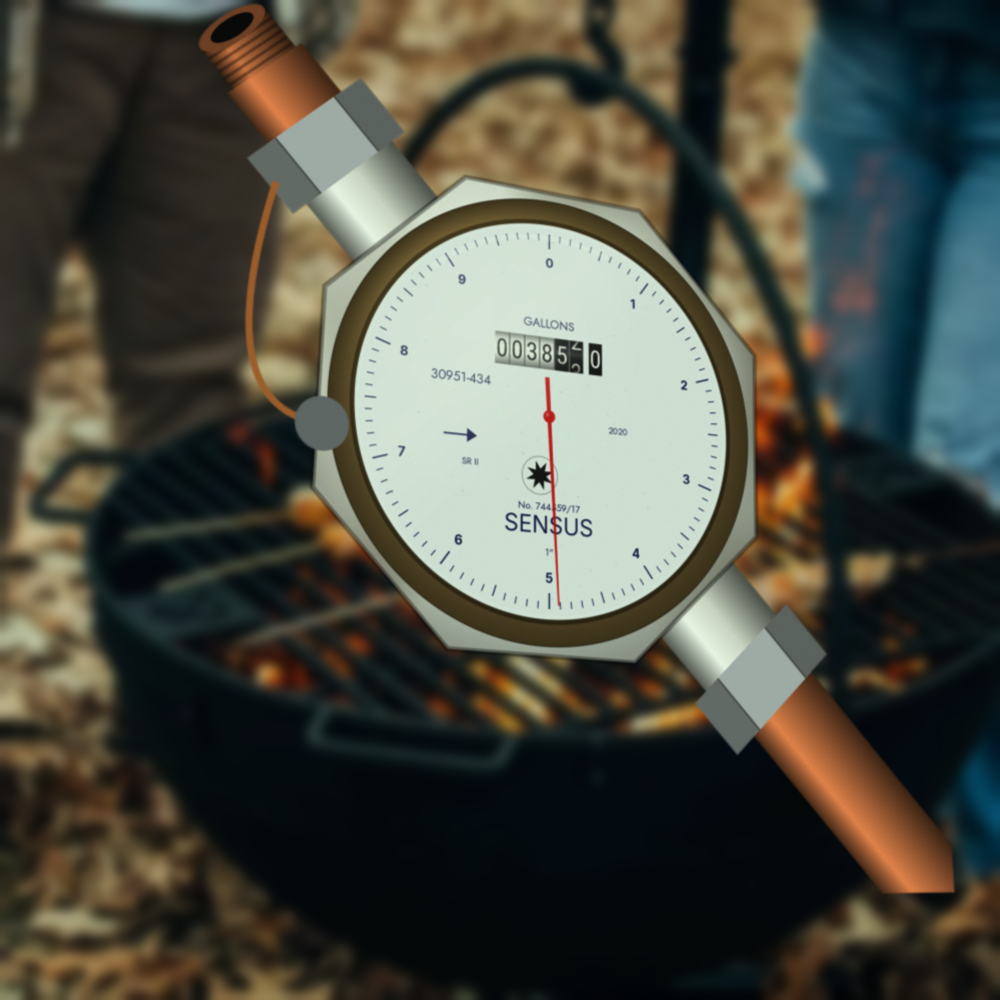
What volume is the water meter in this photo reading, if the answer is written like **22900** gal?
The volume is **38524.9** gal
